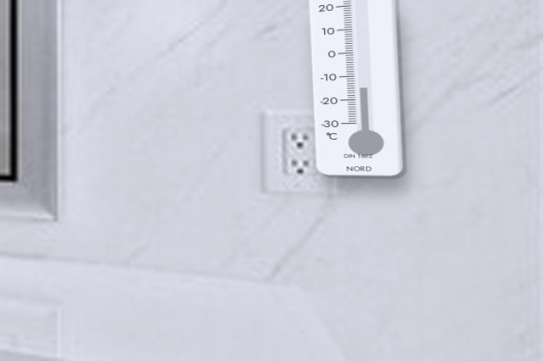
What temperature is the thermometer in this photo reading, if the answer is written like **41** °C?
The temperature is **-15** °C
